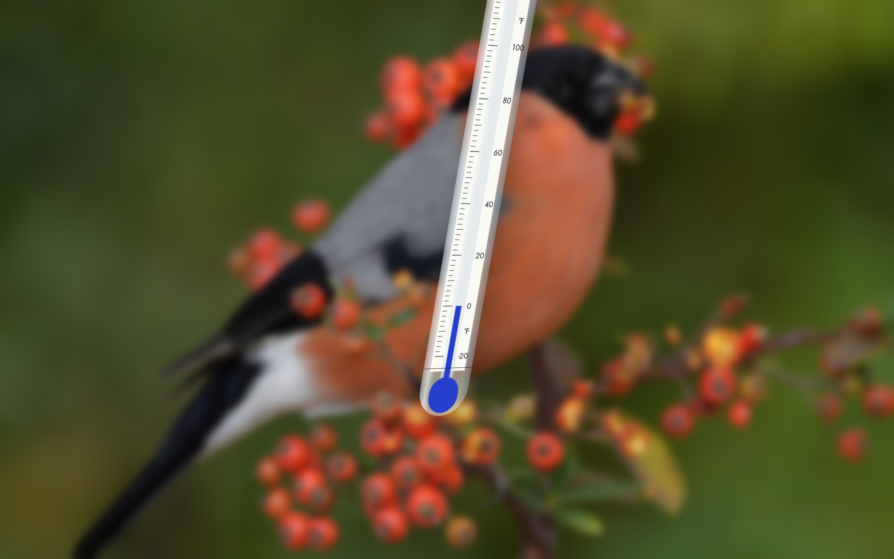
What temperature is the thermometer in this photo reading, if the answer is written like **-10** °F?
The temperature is **0** °F
